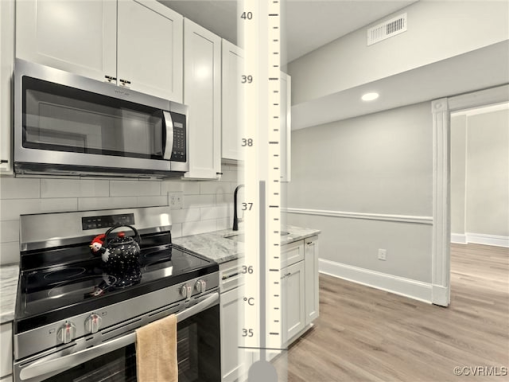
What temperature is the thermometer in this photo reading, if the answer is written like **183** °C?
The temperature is **37.4** °C
